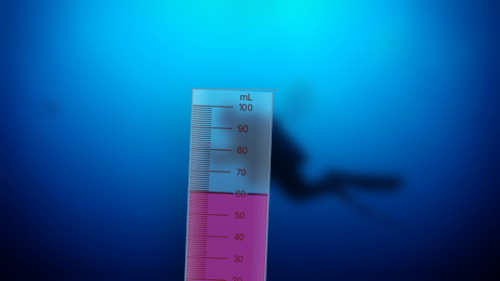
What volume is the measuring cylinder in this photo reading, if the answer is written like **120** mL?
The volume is **60** mL
